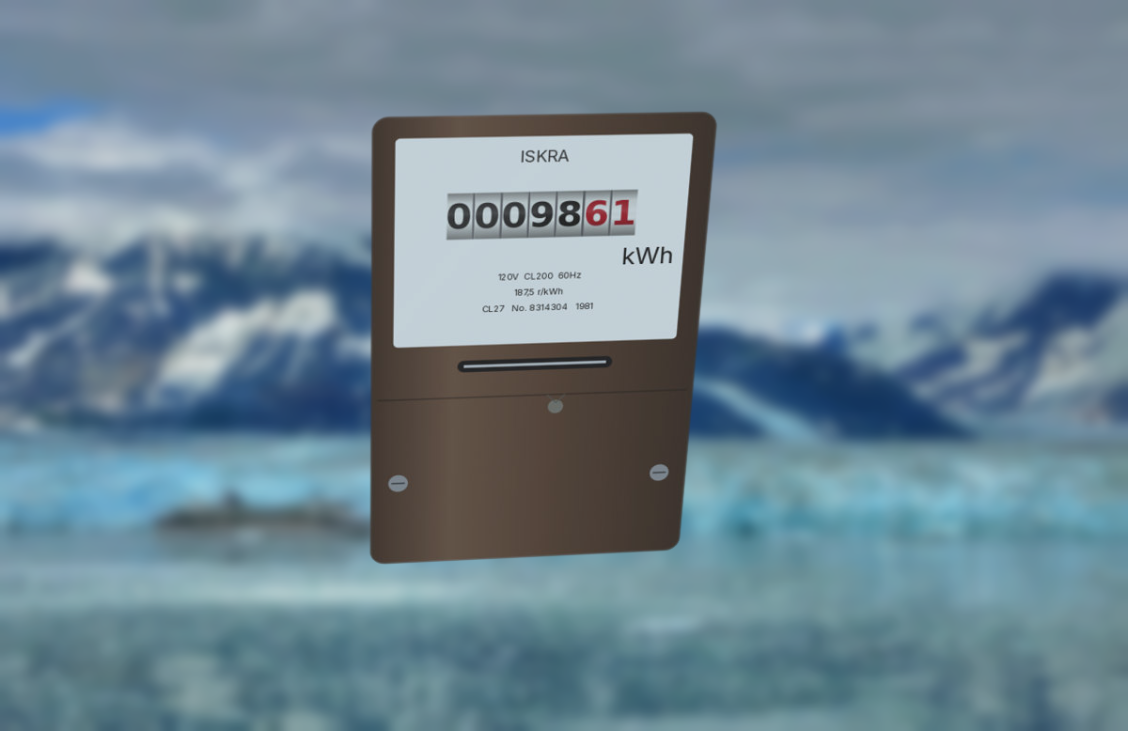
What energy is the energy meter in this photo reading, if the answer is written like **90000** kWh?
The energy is **98.61** kWh
